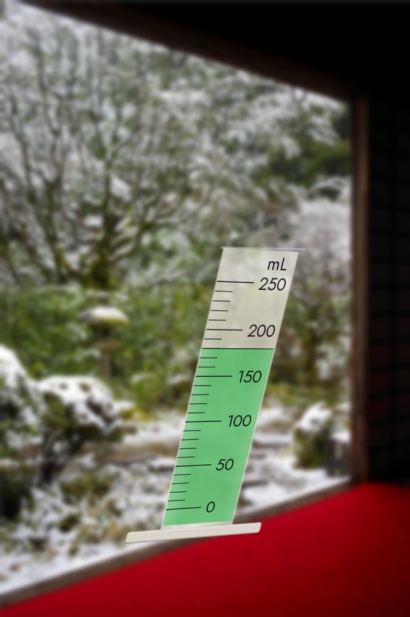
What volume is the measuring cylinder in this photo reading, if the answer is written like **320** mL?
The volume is **180** mL
